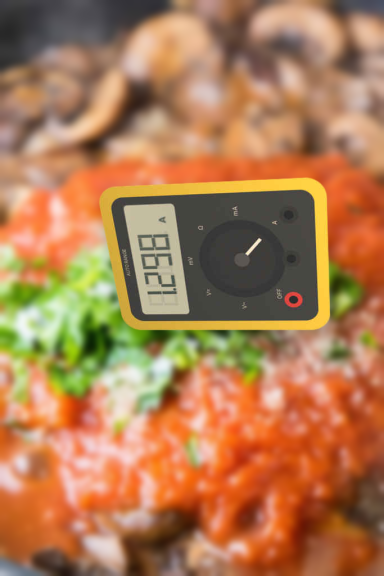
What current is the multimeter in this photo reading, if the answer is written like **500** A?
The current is **1.298** A
